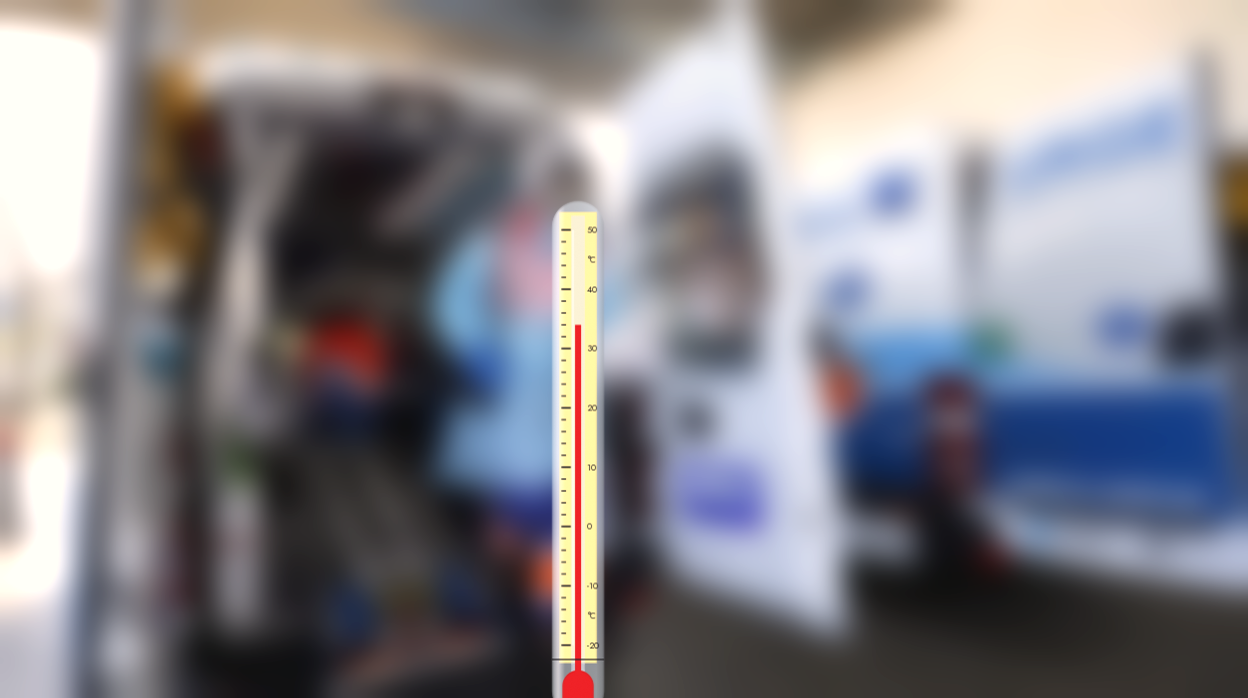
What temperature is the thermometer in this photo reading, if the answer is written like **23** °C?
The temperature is **34** °C
